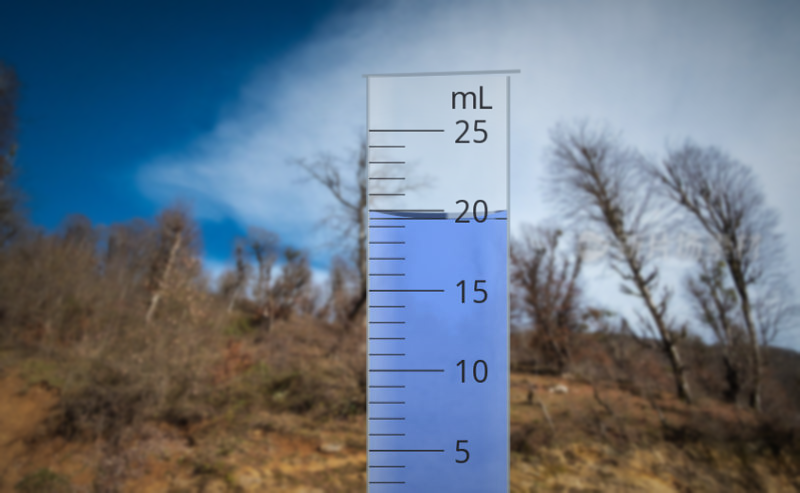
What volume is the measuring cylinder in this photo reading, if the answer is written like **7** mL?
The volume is **19.5** mL
